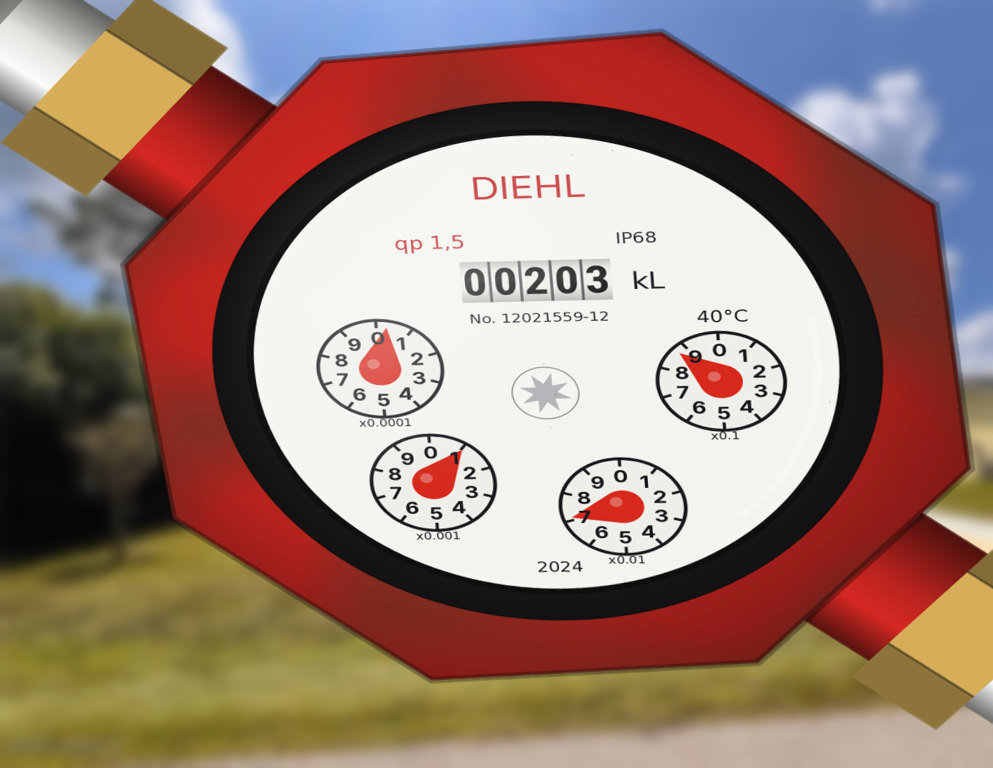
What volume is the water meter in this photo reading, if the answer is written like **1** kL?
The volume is **203.8710** kL
